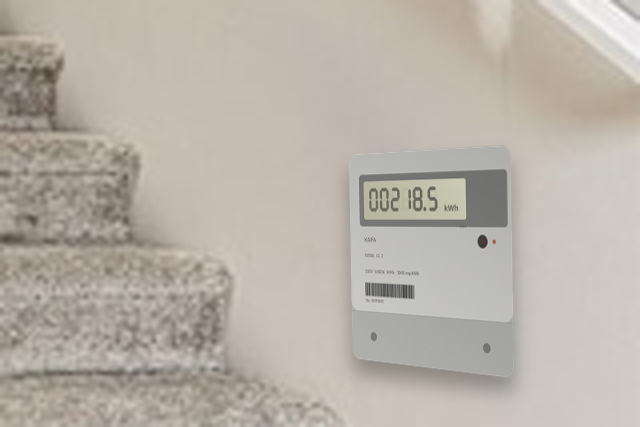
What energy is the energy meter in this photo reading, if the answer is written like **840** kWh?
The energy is **218.5** kWh
